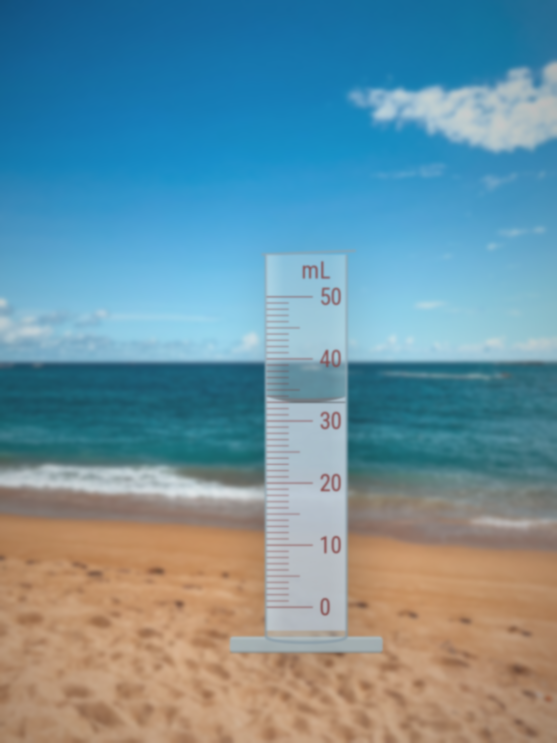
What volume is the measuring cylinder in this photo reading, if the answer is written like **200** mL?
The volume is **33** mL
